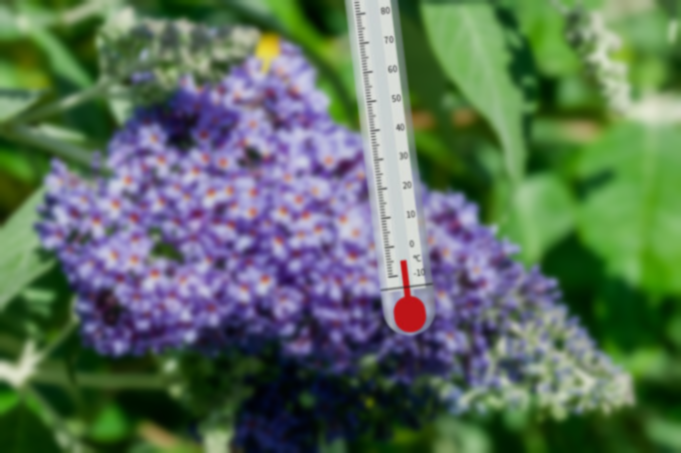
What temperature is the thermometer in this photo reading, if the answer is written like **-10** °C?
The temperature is **-5** °C
